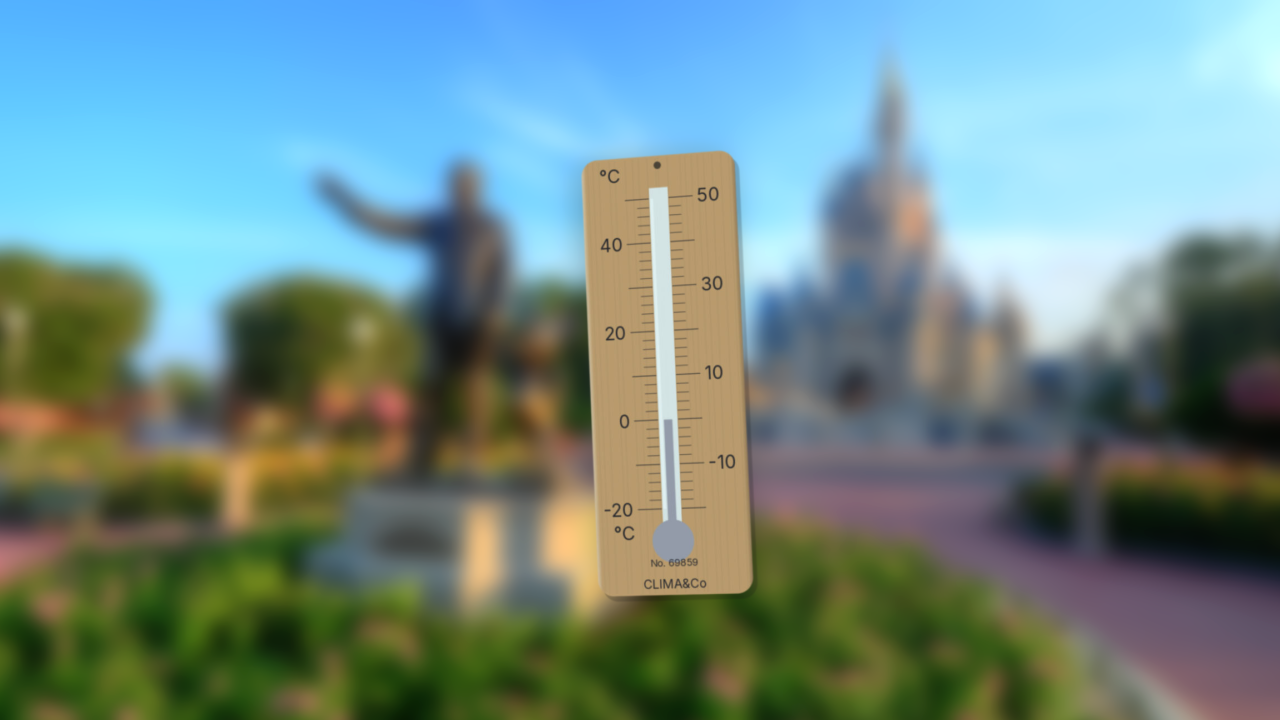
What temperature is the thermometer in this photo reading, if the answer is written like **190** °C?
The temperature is **0** °C
